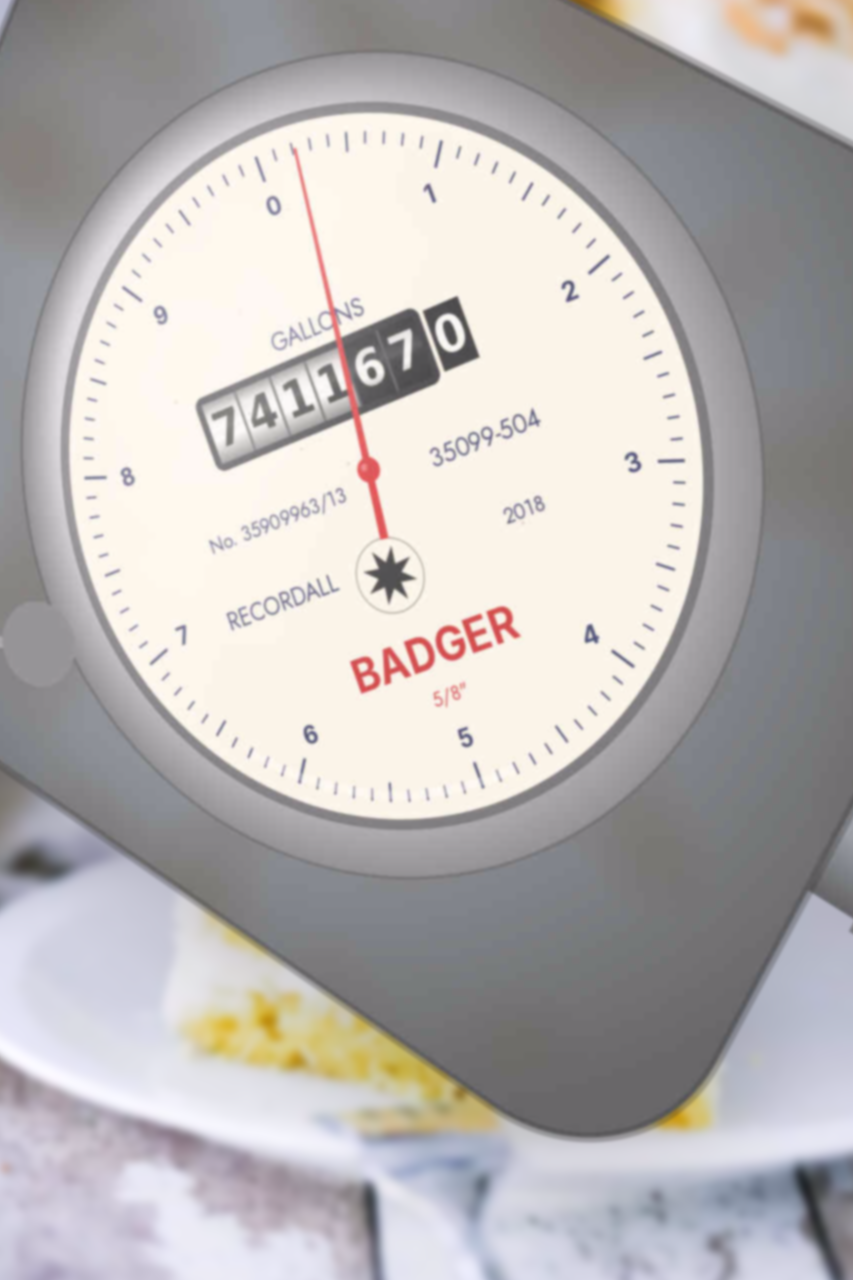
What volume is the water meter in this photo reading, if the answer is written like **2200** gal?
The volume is **7411670.2** gal
